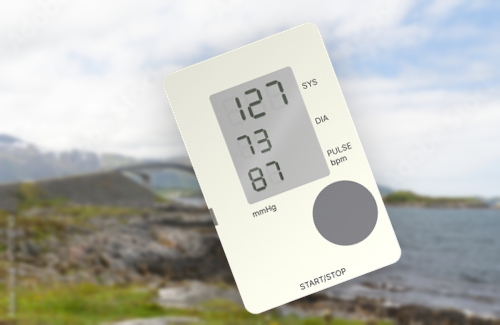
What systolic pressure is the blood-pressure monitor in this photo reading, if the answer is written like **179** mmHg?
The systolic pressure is **127** mmHg
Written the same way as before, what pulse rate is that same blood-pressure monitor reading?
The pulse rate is **87** bpm
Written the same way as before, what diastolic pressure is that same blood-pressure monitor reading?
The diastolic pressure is **73** mmHg
